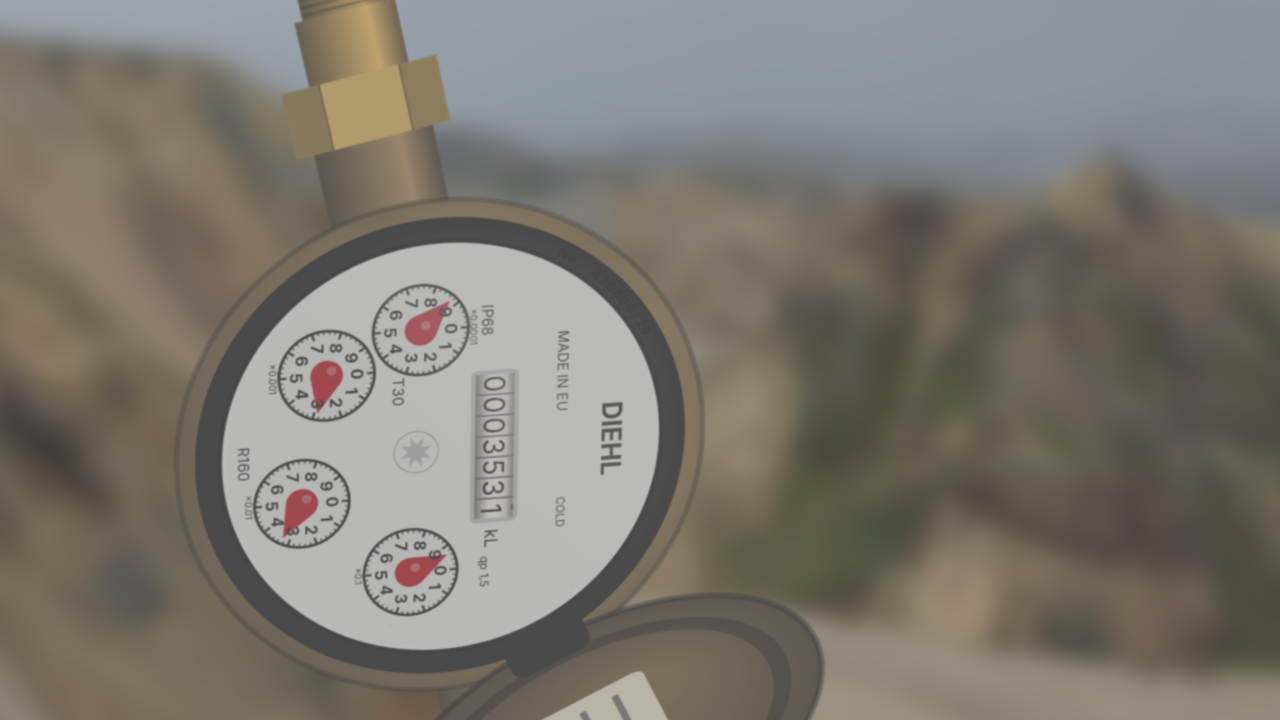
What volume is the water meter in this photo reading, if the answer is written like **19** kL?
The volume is **3530.9328** kL
